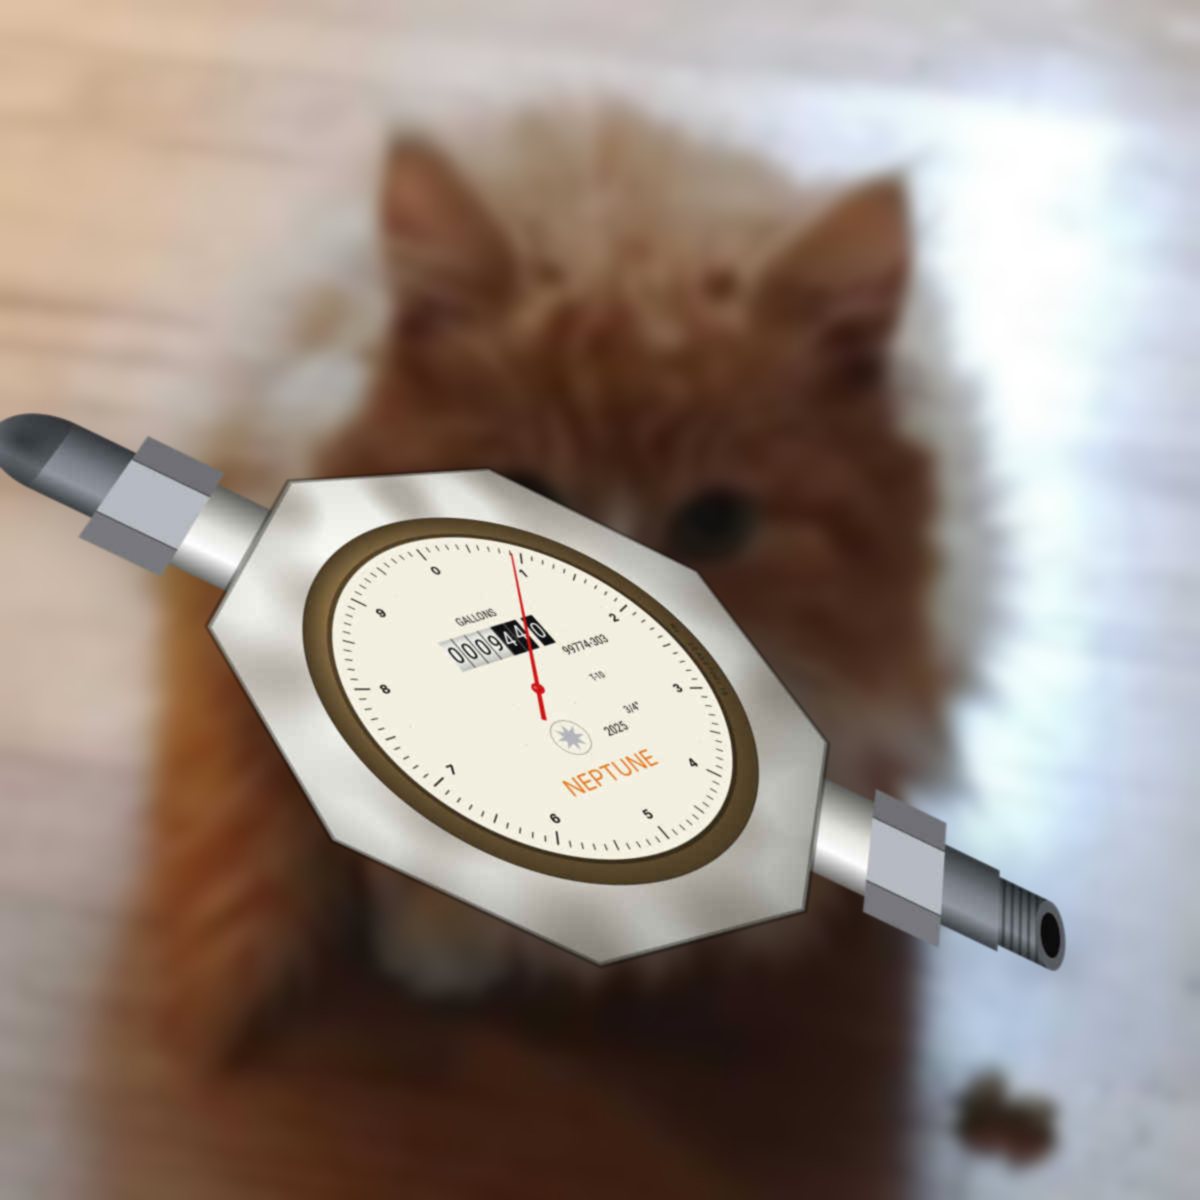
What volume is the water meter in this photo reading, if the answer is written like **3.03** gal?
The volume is **9440.9** gal
